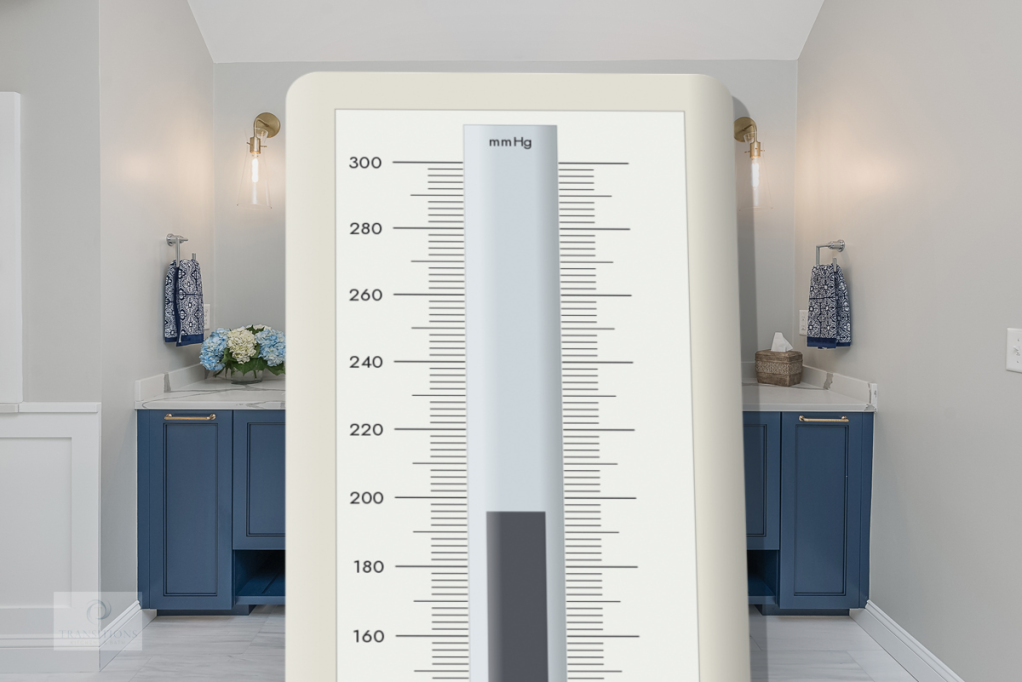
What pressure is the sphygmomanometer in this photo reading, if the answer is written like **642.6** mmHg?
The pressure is **196** mmHg
